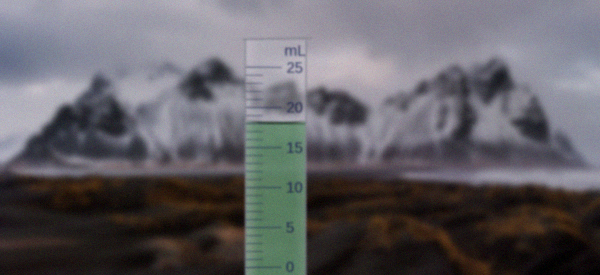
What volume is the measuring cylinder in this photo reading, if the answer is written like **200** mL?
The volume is **18** mL
